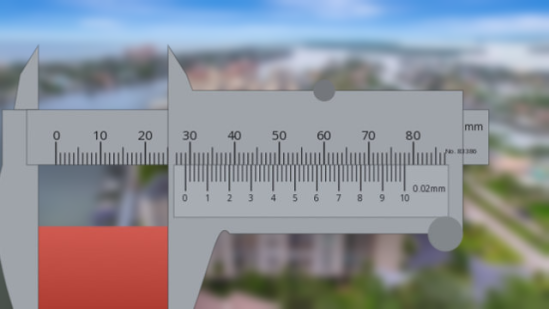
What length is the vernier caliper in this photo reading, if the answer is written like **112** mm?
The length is **29.0** mm
